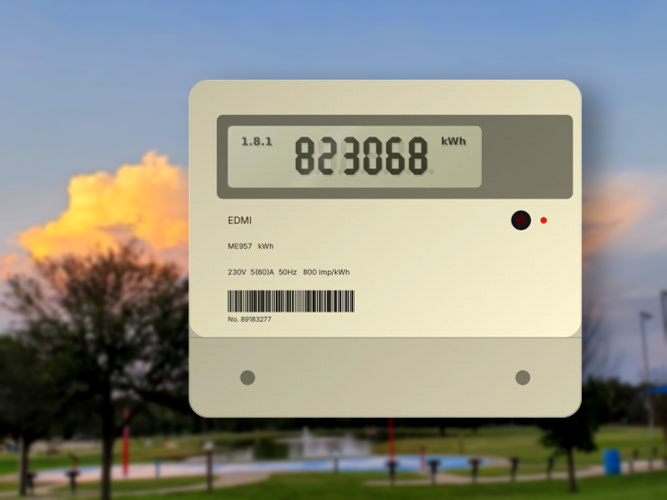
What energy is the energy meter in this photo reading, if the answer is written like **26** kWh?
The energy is **823068** kWh
